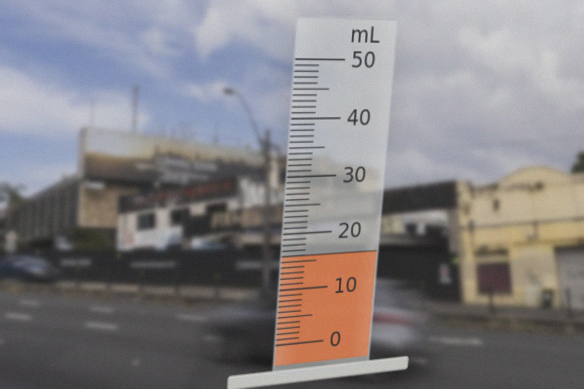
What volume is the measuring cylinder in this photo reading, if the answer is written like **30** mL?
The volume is **16** mL
